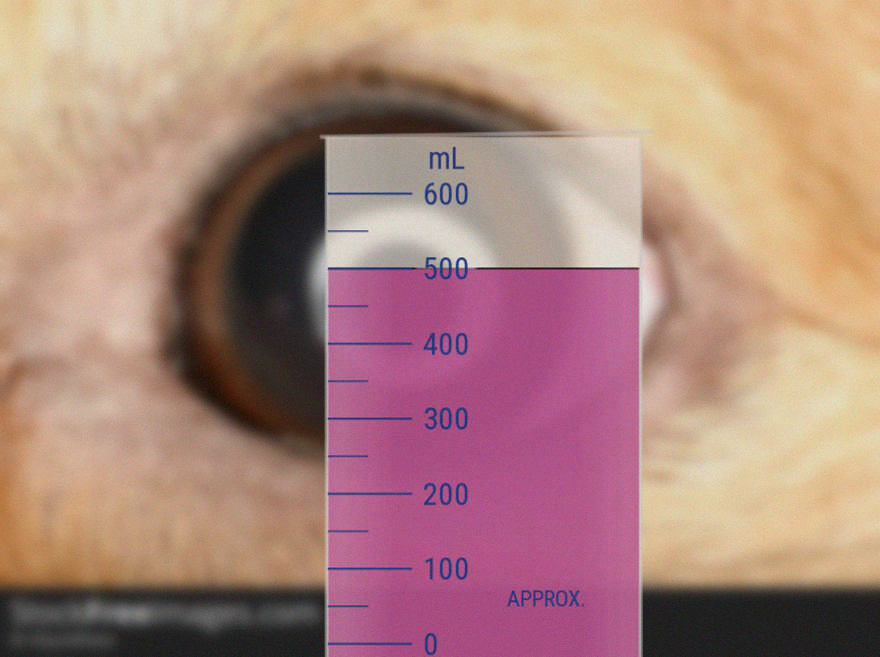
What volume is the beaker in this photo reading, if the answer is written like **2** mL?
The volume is **500** mL
